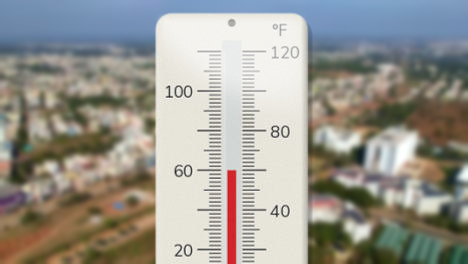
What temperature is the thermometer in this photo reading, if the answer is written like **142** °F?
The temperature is **60** °F
